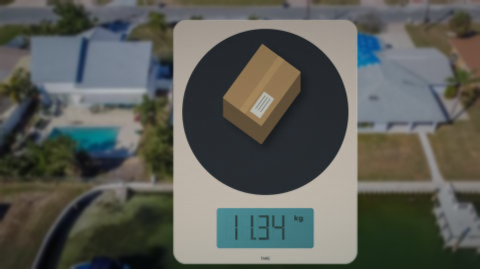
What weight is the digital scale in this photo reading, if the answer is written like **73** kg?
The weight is **11.34** kg
